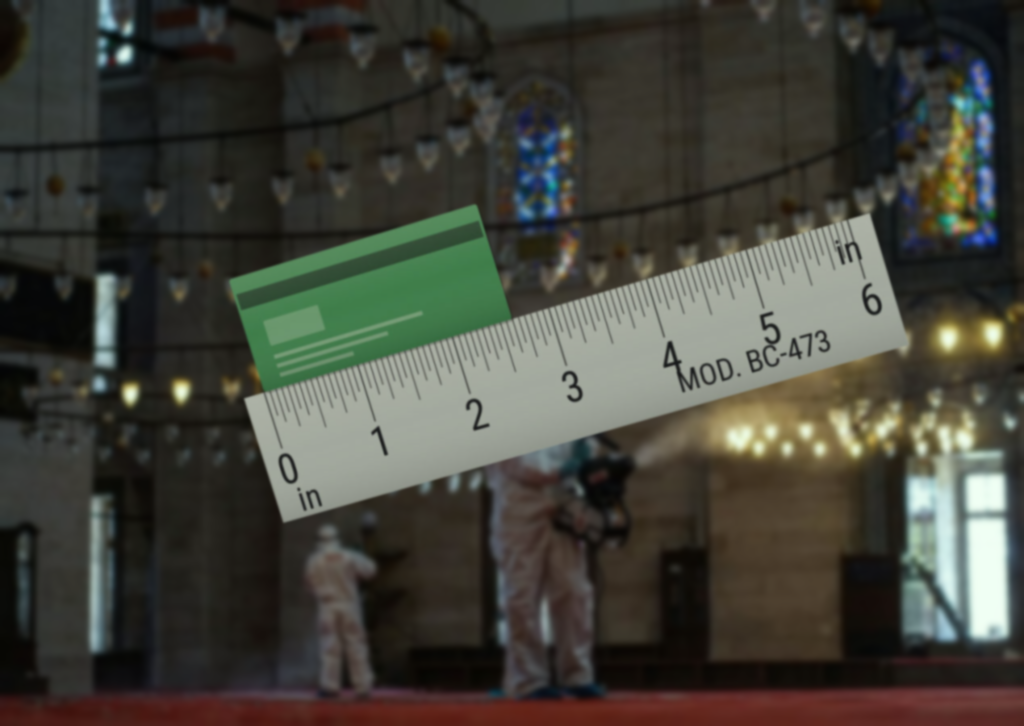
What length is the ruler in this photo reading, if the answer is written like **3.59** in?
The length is **2.625** in
